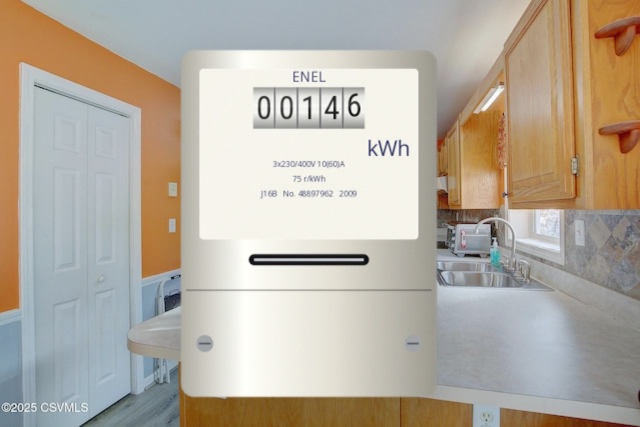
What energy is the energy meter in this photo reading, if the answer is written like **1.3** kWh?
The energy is **146** kWh
